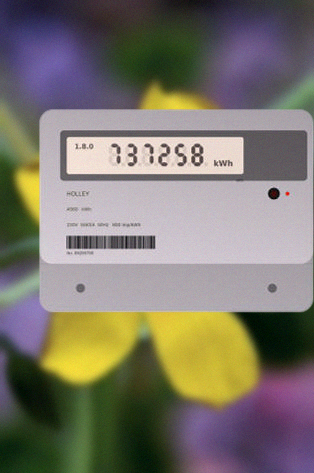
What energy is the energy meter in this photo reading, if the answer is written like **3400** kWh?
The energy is **737258** kWh
